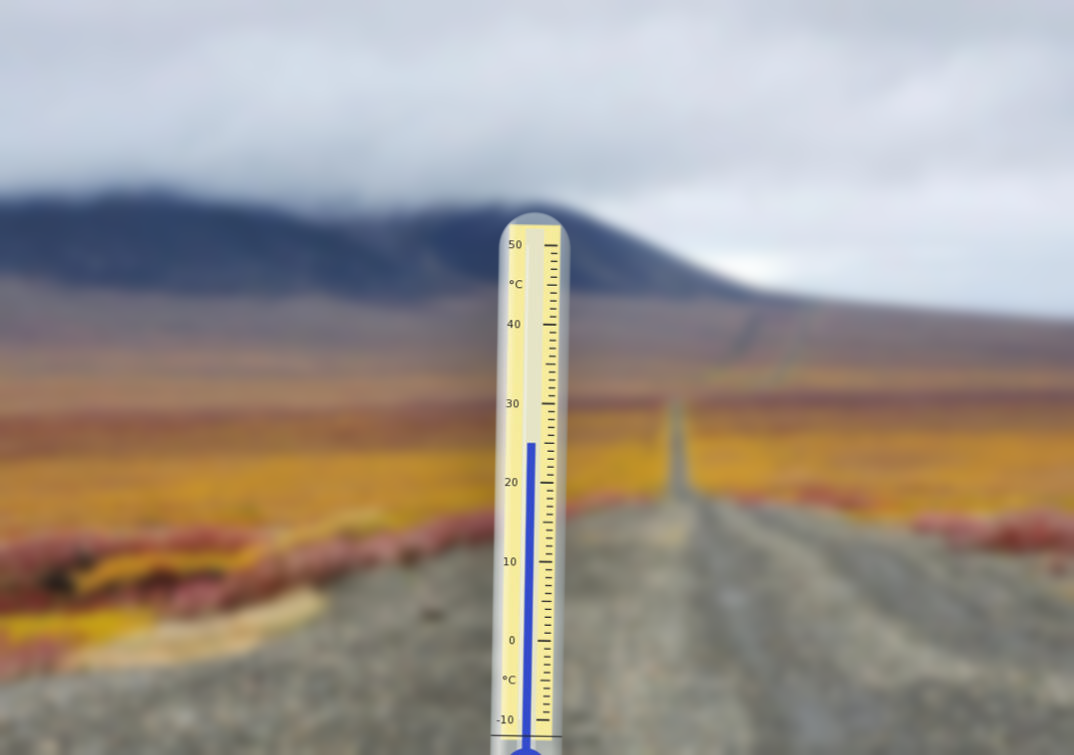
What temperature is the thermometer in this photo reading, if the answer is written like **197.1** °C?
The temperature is **25** °C
